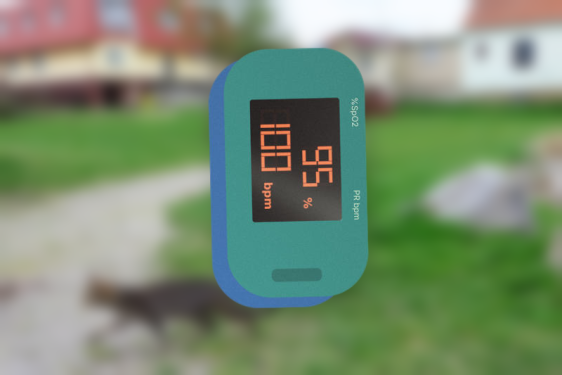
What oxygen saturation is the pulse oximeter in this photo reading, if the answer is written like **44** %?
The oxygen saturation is **95** %
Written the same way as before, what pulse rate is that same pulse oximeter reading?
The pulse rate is **100** bpm
